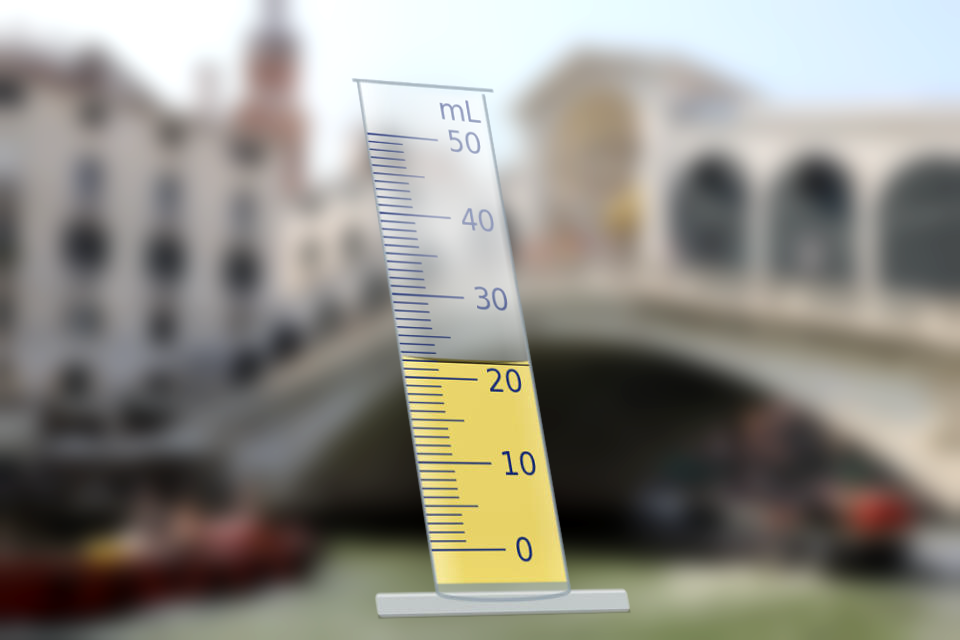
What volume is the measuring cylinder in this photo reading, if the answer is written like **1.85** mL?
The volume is **22** mL
